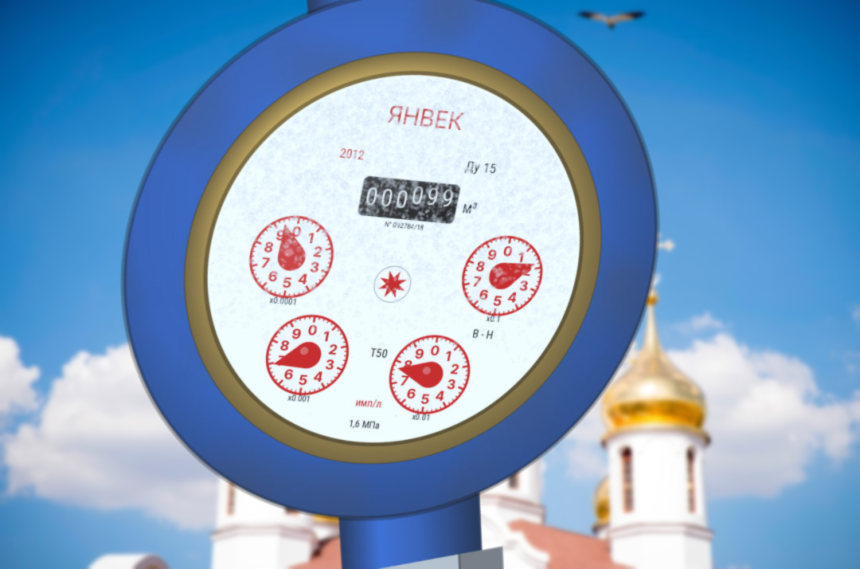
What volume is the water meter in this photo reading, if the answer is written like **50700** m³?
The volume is **99.1769** m³
